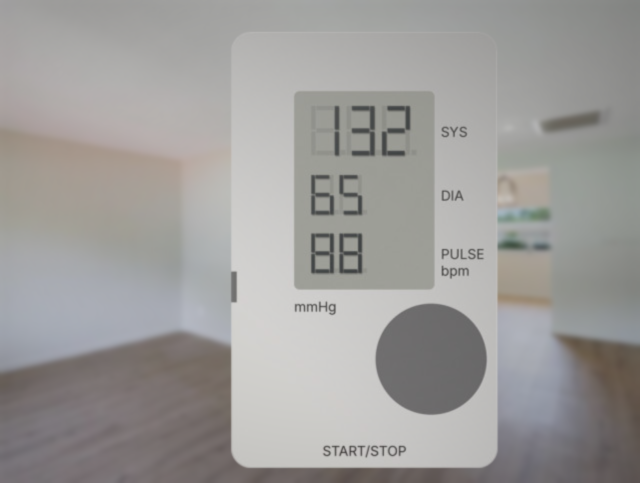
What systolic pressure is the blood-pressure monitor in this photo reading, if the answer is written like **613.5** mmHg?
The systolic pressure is **132** mmHg
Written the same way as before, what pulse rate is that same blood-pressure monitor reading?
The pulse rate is **88** bpm
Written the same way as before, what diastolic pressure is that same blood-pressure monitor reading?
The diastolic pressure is **65** mmHg
